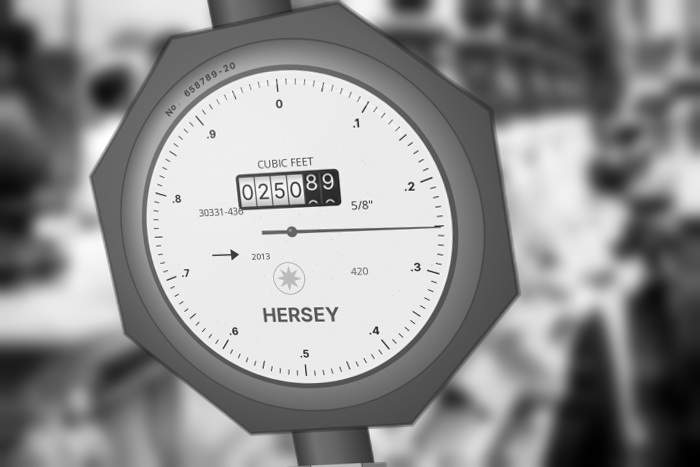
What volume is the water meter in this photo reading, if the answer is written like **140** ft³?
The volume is **25089.25** ft³
